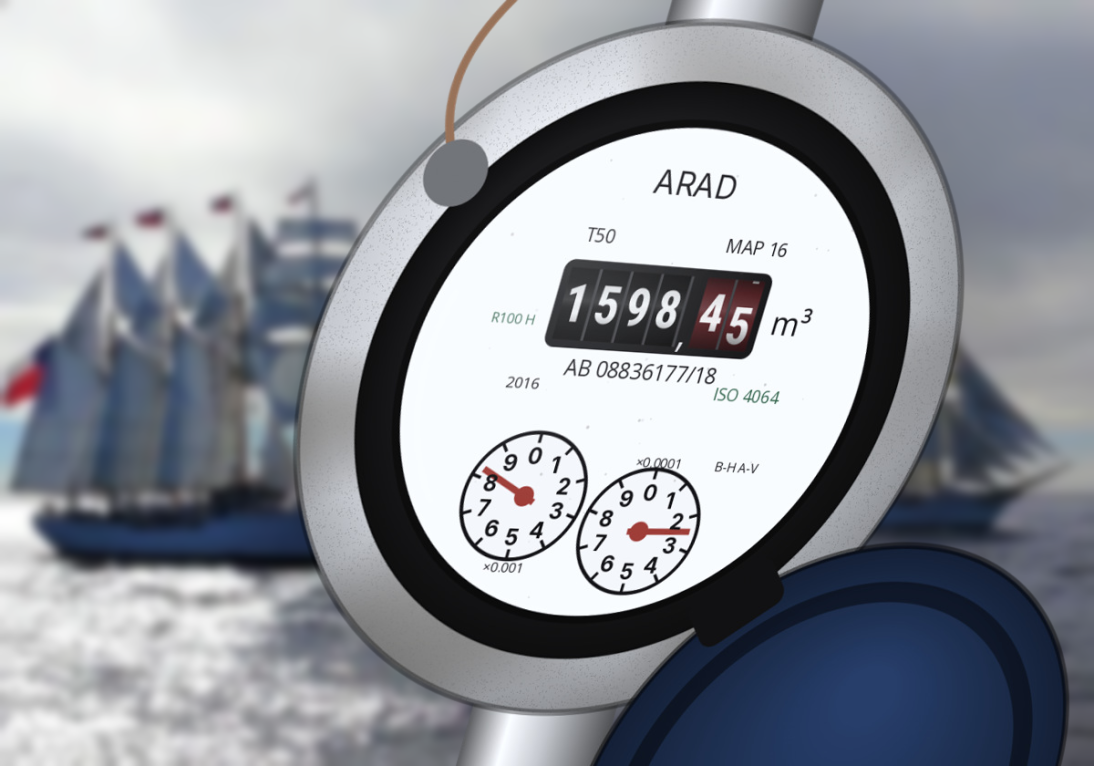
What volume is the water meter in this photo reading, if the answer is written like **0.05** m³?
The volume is **1598.4482** m³
